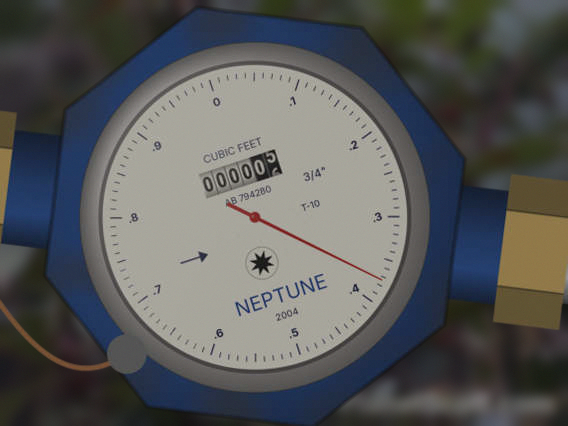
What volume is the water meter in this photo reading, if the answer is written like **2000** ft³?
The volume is **5.37** ft³
